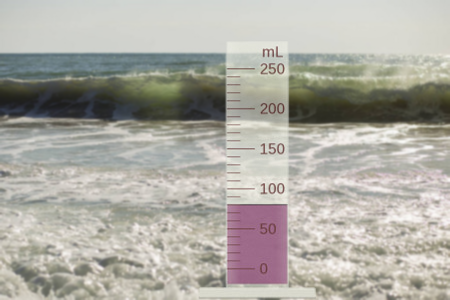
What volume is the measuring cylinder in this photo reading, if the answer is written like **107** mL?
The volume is **80** mL
